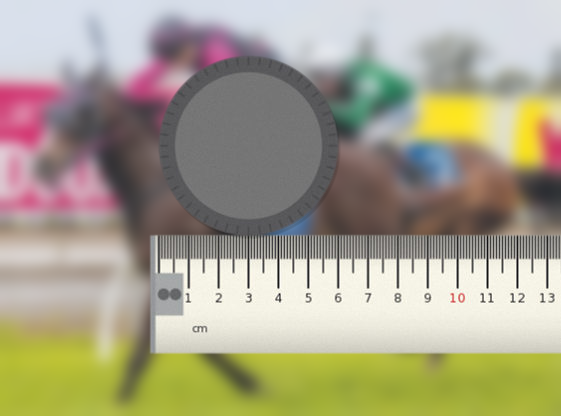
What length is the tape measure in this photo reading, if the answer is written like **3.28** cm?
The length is **6** cm
